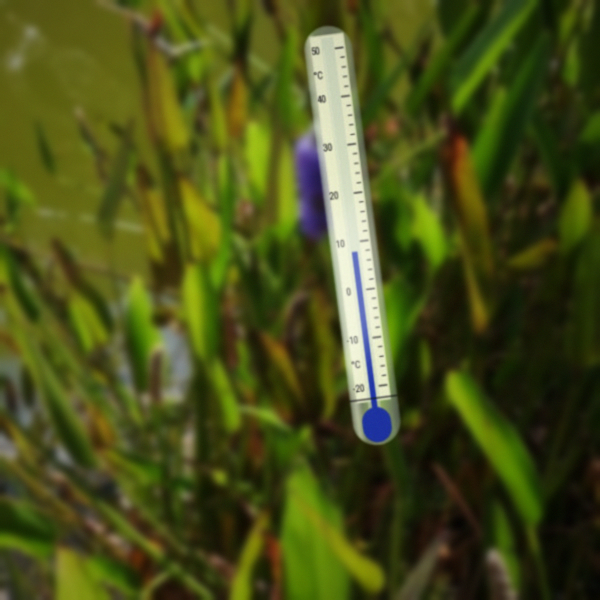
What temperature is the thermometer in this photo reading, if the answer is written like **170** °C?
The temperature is **8** °C
